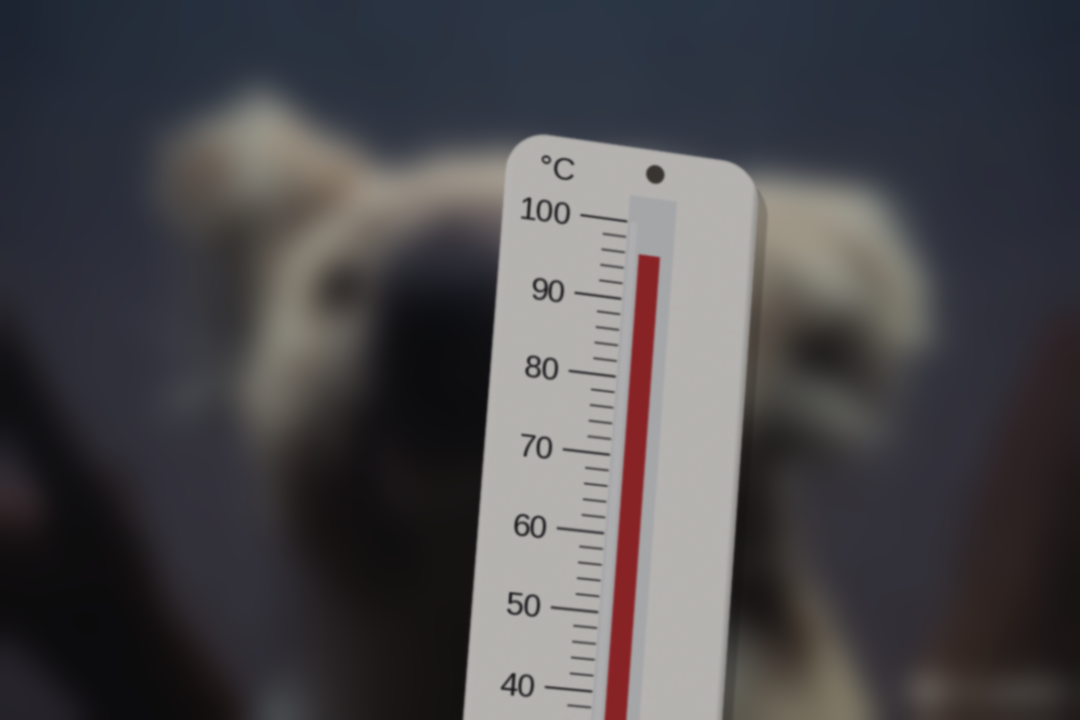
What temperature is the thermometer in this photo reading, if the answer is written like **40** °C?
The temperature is **96** °C
